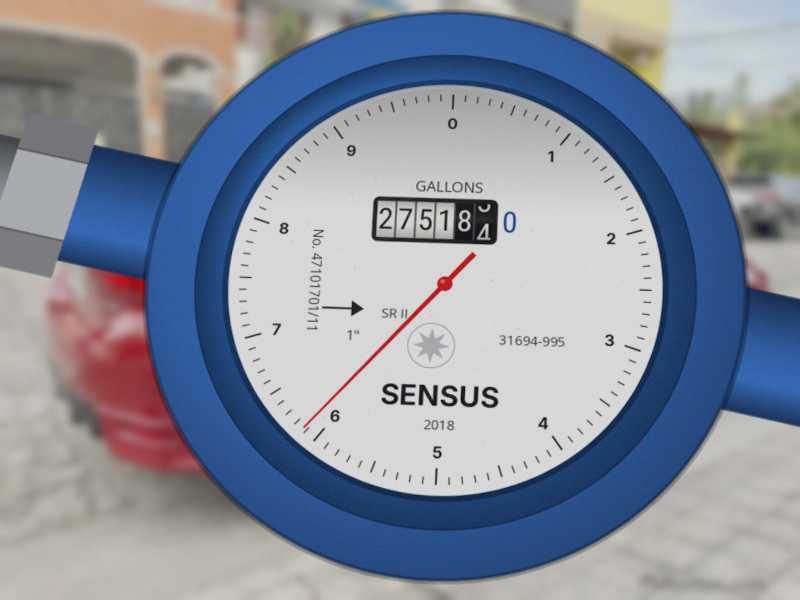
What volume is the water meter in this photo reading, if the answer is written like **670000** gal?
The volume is **2751836.1** gal
